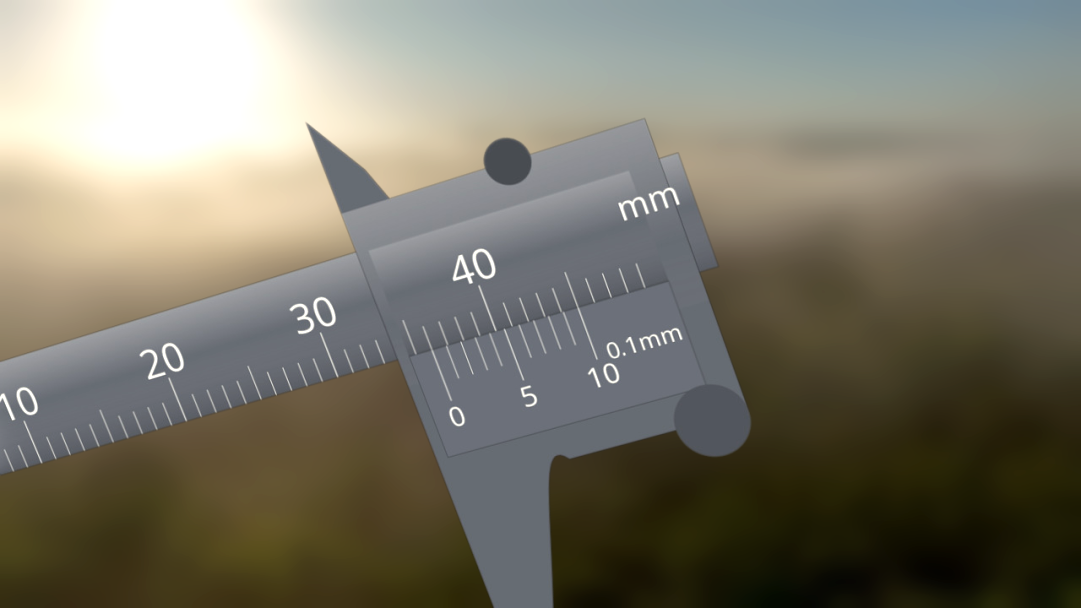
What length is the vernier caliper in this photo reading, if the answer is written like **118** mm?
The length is **36.0** mm
